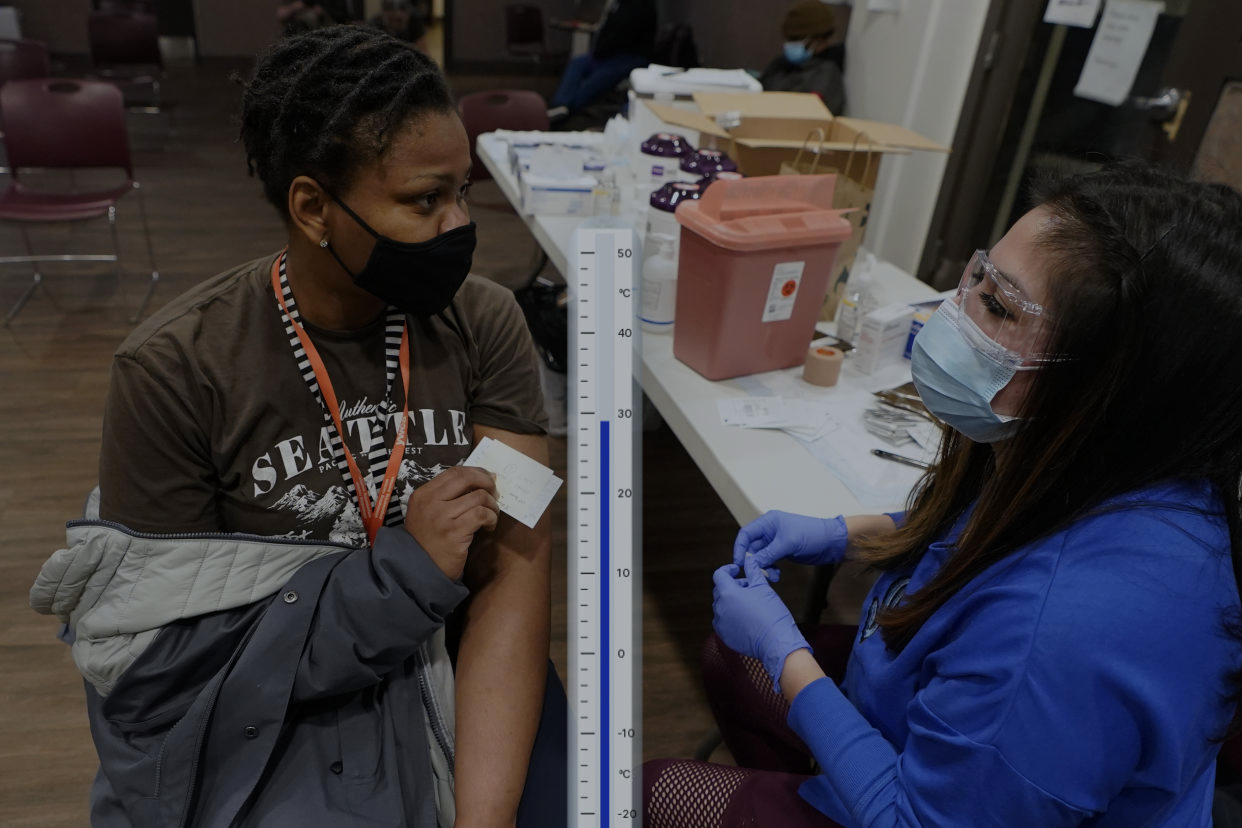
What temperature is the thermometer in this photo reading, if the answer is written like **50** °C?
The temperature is **29** °C
